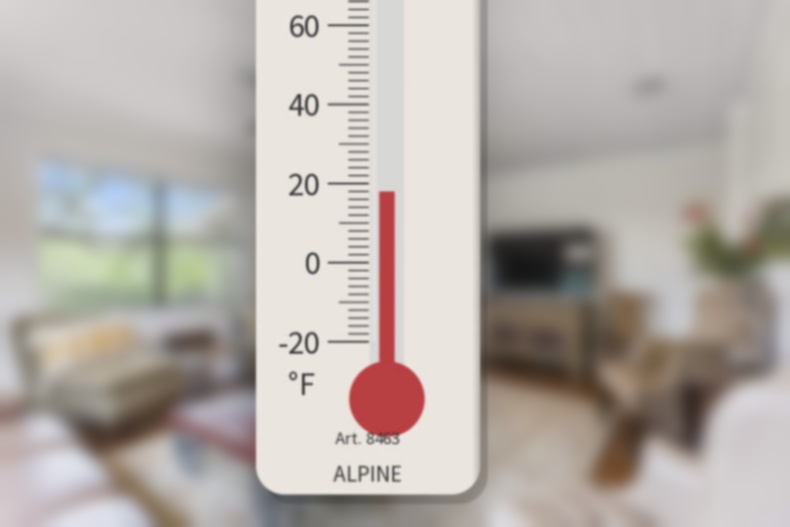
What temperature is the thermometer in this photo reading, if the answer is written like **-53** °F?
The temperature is **18** °F
